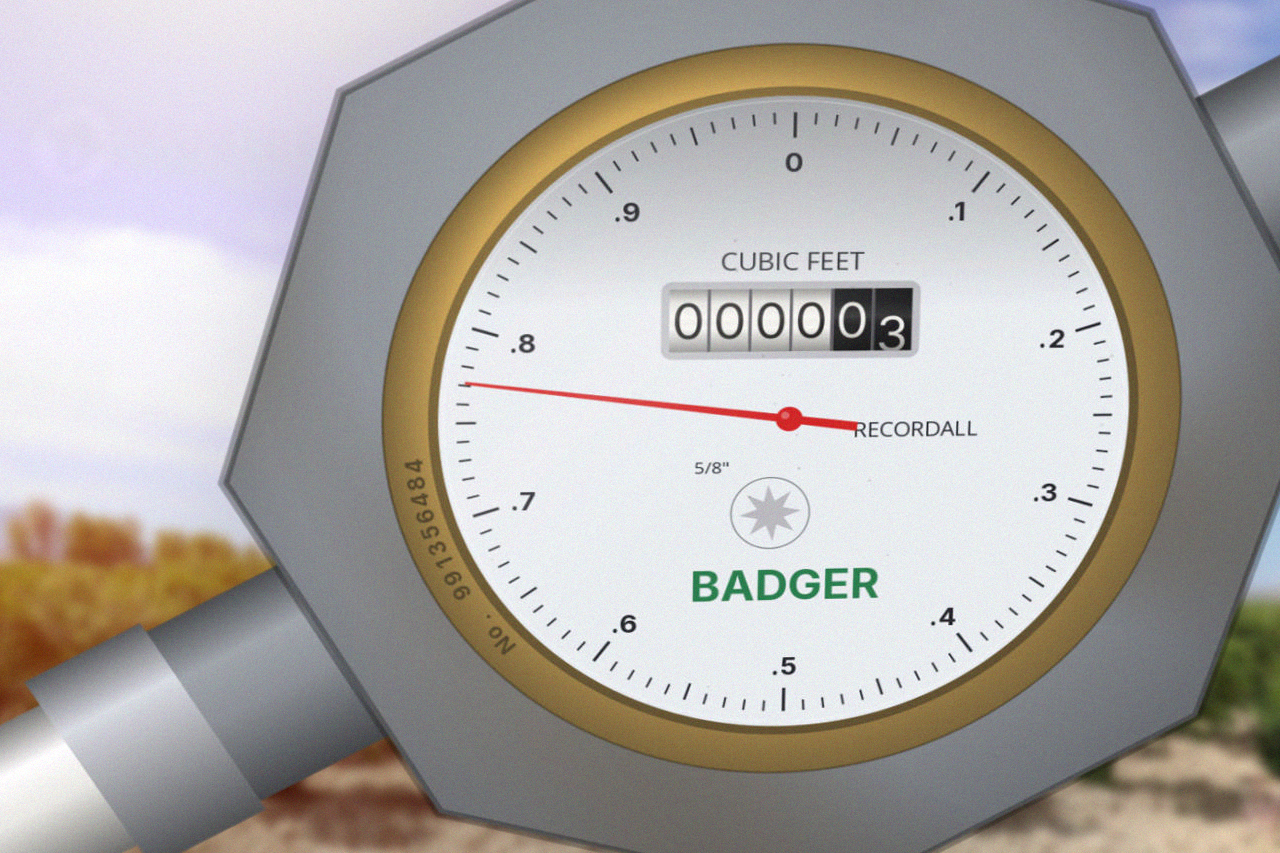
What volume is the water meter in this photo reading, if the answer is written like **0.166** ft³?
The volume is **2.77** ft³
